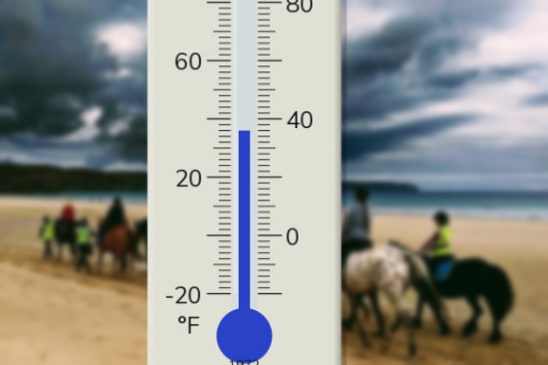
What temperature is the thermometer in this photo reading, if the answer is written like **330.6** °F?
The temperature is **36** °F
